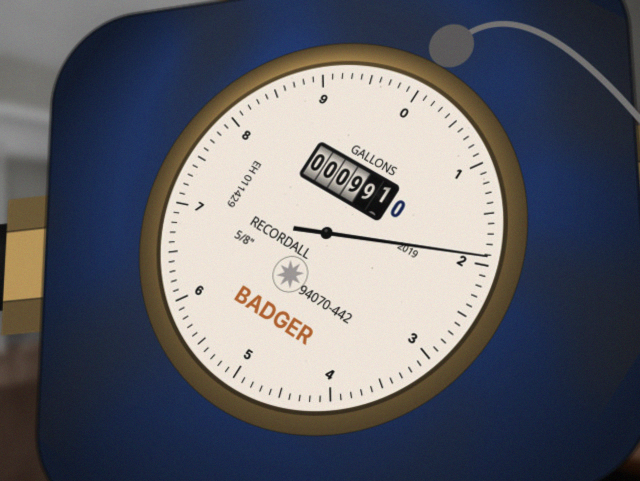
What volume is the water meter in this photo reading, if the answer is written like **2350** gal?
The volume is **9911.9** gal
